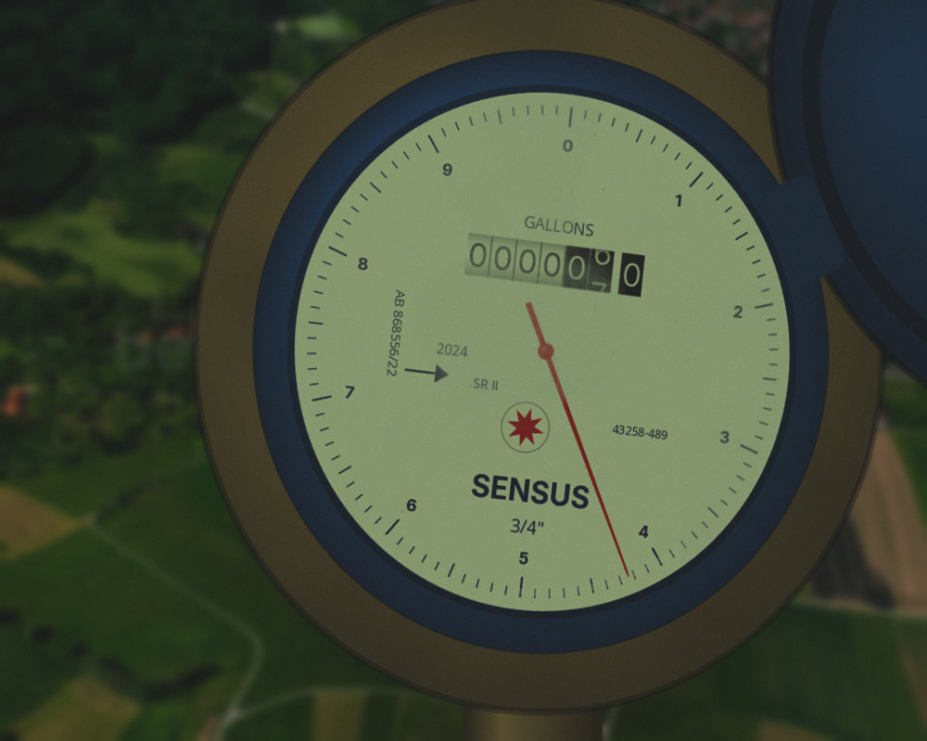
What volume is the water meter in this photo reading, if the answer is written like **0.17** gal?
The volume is **64.2** gal
